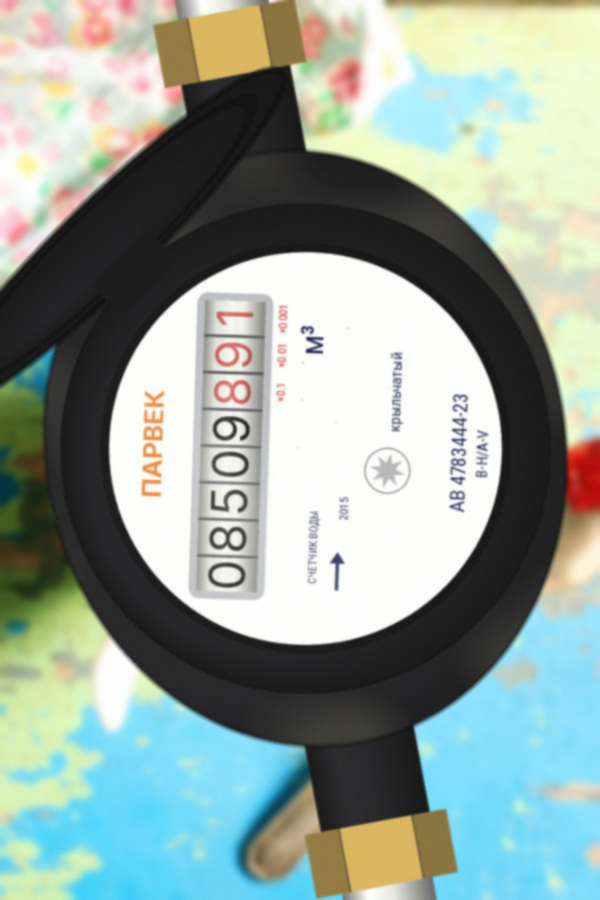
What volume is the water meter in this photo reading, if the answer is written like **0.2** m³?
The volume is **8509.891** m³
